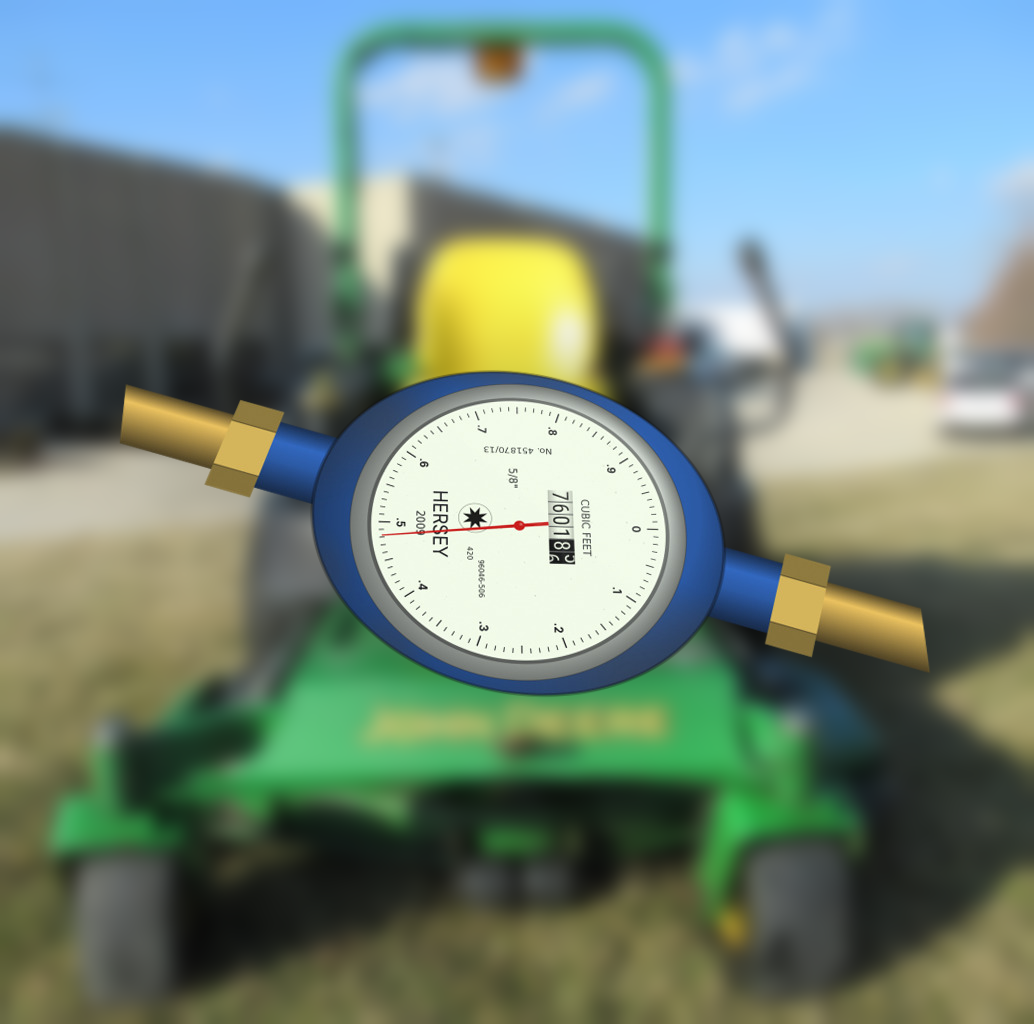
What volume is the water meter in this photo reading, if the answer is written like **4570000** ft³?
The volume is **760185.48** ft³
